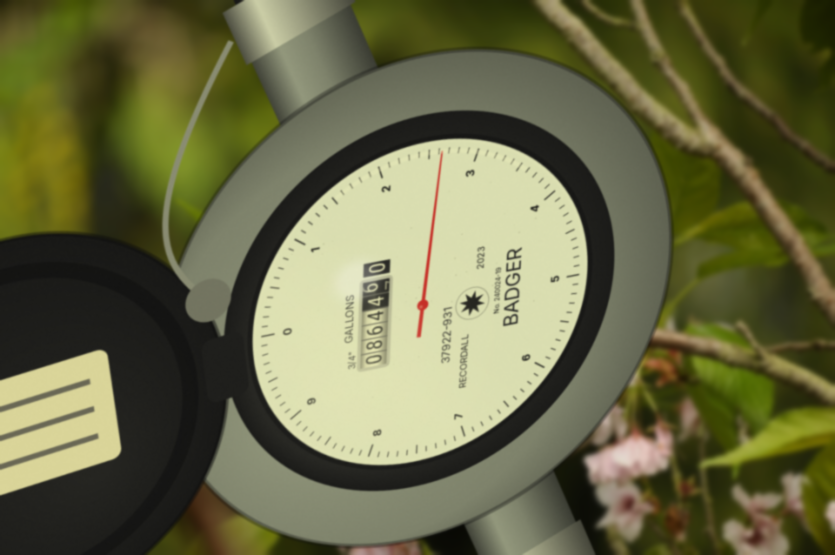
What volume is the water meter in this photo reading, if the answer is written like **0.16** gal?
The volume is **864462.6** gal
